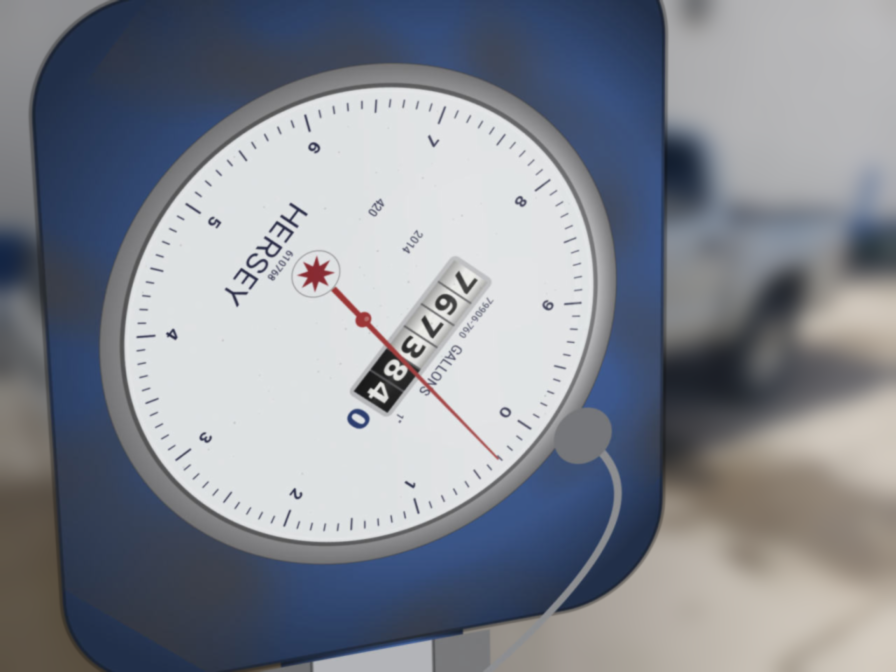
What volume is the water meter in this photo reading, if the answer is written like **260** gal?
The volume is **7673840.3** gal
